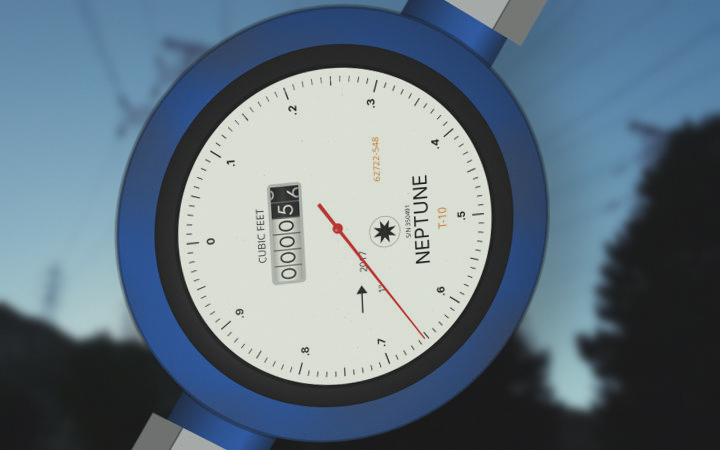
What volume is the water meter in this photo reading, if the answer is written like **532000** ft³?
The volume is **55.65** ft³
